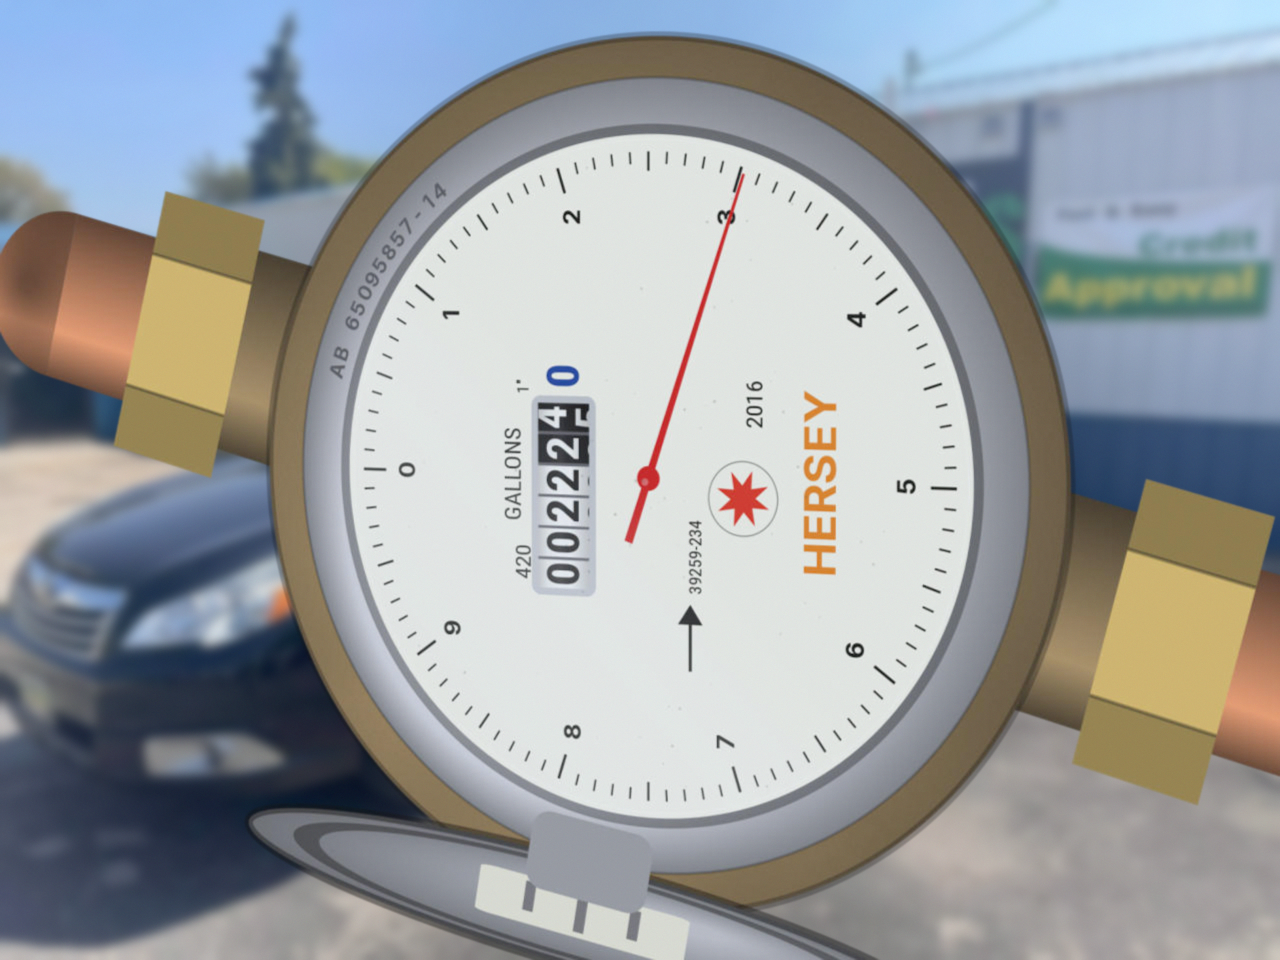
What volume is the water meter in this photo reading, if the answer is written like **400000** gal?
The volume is **22243.0** gal
